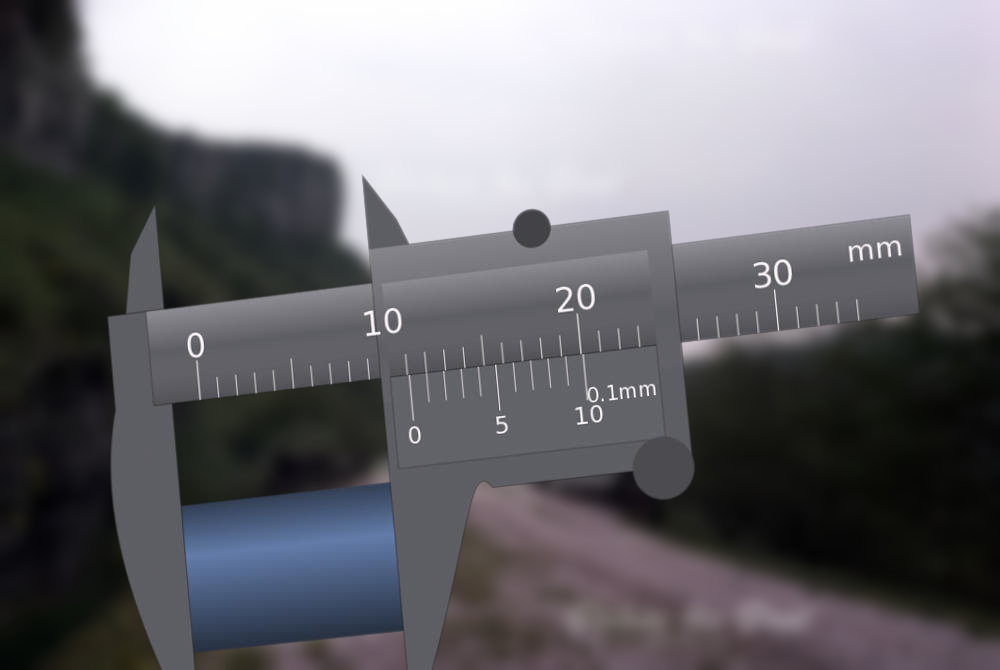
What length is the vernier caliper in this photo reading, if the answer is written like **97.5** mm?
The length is **11.1** mm
